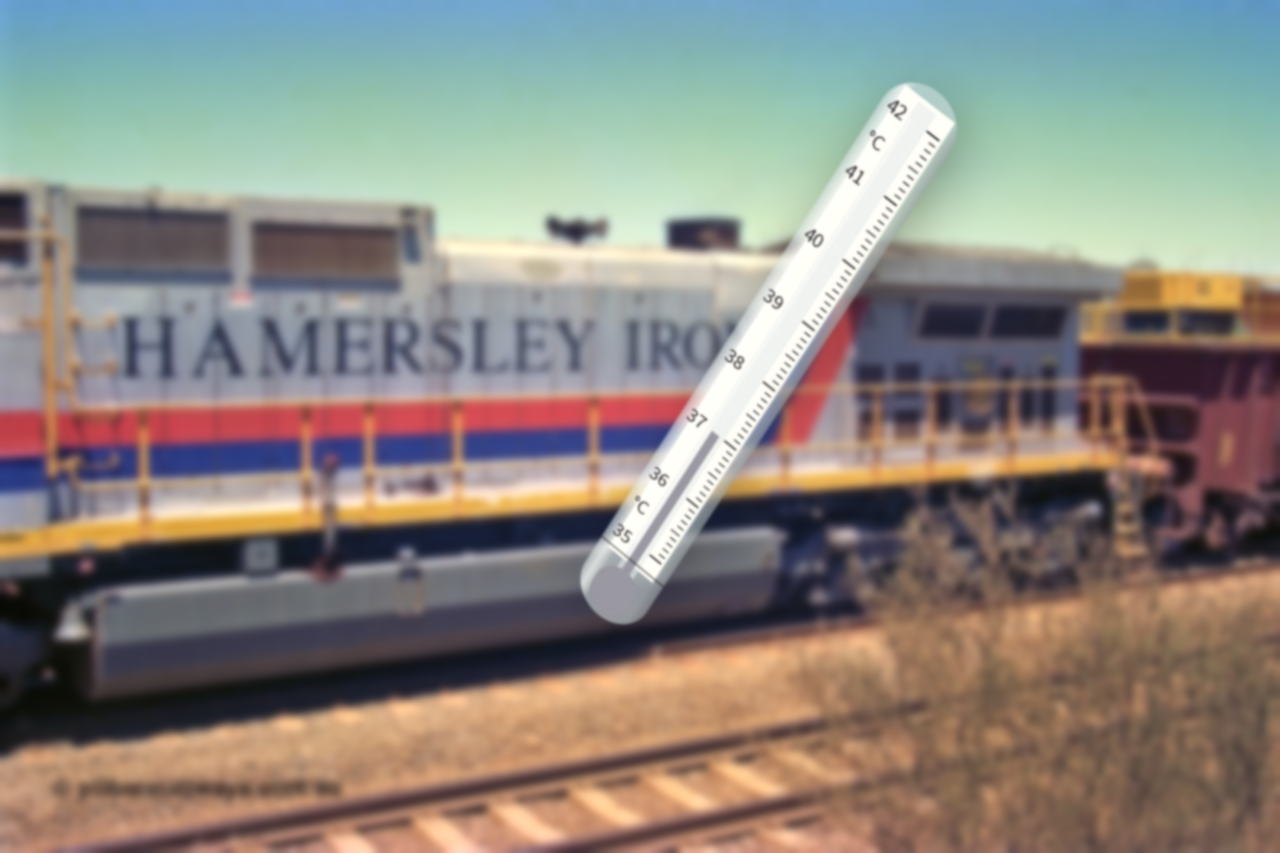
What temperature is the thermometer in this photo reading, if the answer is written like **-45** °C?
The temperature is **37** °C
